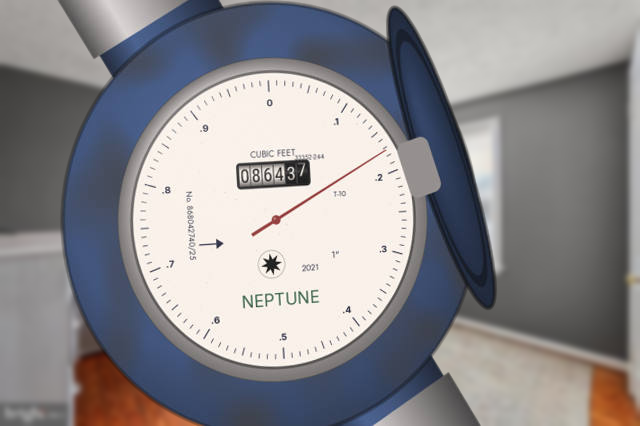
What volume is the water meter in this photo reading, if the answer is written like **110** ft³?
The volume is **86437.17** ft³
